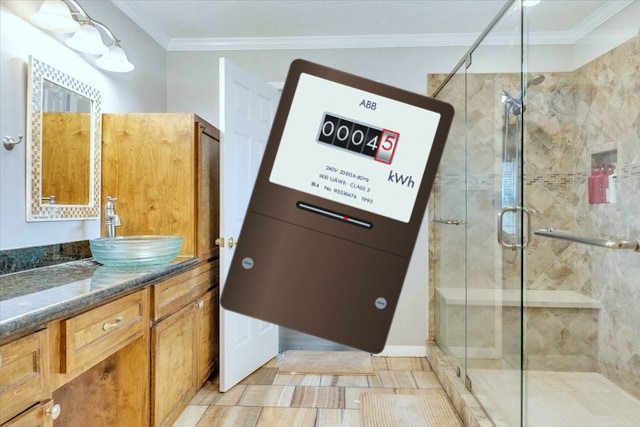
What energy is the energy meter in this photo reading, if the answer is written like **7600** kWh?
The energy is **4.5** kWh
